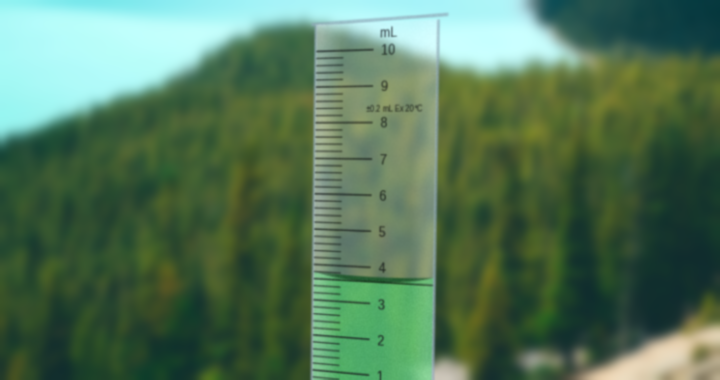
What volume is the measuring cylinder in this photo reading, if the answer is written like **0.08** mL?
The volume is **3.6** mL
